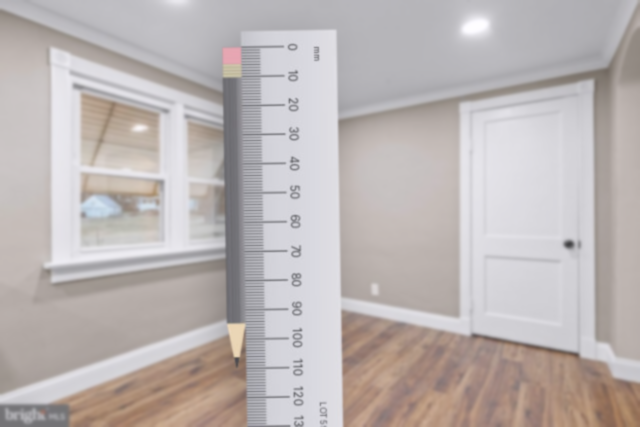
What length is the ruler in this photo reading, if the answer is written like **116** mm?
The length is **110** mm
